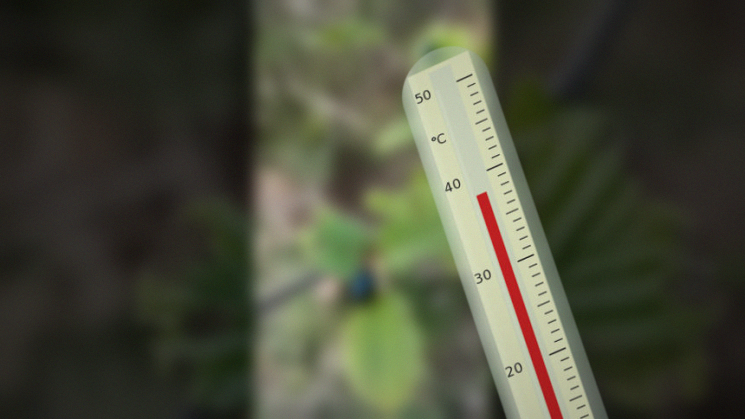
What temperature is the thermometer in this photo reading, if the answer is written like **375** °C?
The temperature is **38** °C
